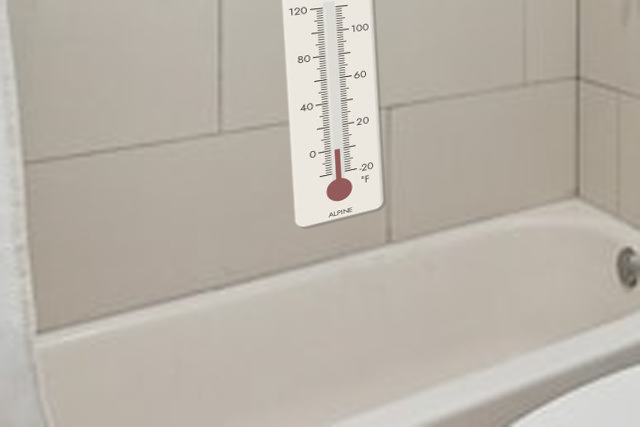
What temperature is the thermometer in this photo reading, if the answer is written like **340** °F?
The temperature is **0** °F
